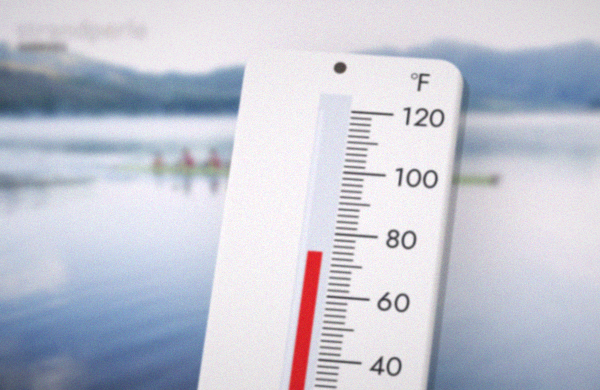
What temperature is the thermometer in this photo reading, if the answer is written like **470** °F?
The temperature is **74** °F
